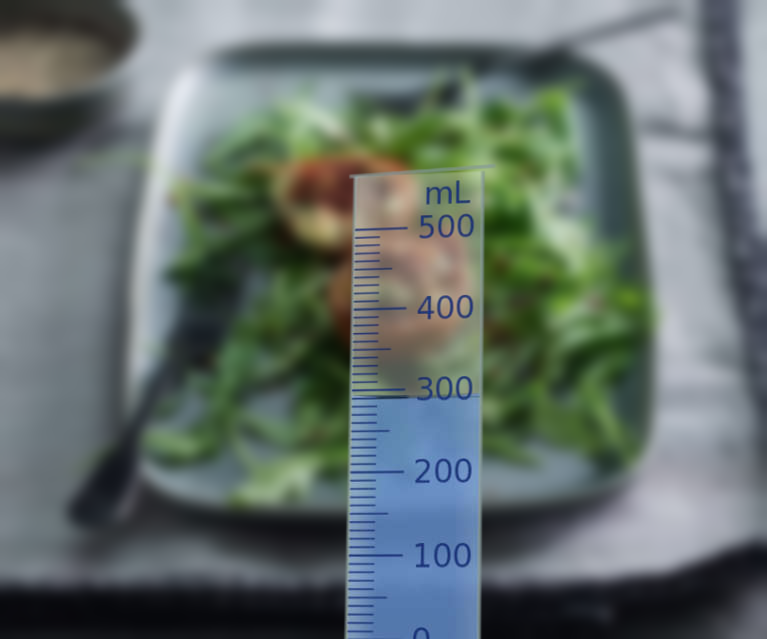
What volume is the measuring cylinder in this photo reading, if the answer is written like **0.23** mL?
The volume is **290** mL
